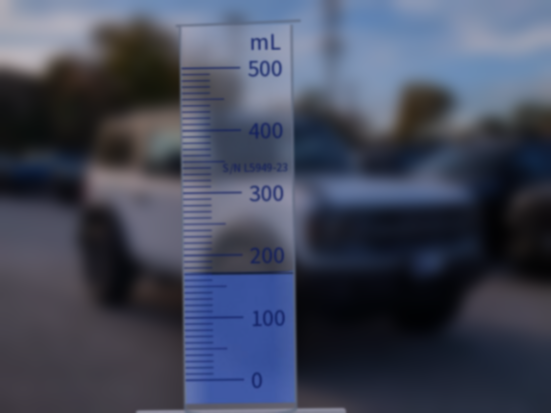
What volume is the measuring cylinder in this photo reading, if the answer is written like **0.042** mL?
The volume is **170** mL
